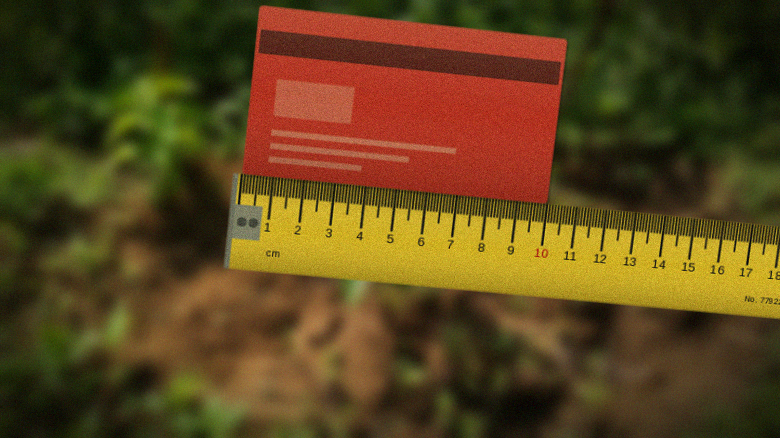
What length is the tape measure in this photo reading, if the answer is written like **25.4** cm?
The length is **10** cm
